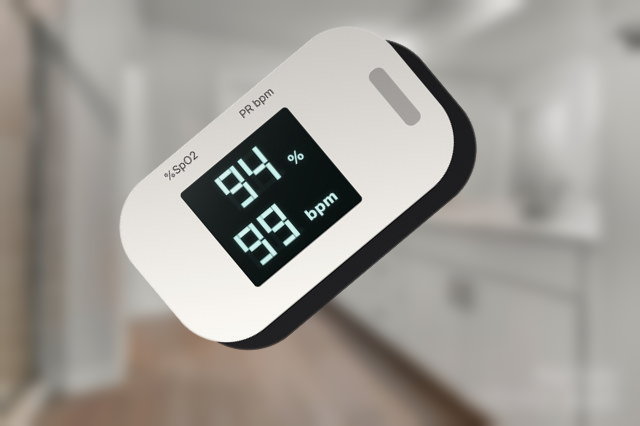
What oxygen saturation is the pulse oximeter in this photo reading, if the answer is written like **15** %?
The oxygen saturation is **94** %
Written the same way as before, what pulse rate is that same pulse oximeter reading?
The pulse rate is **99** bpm
